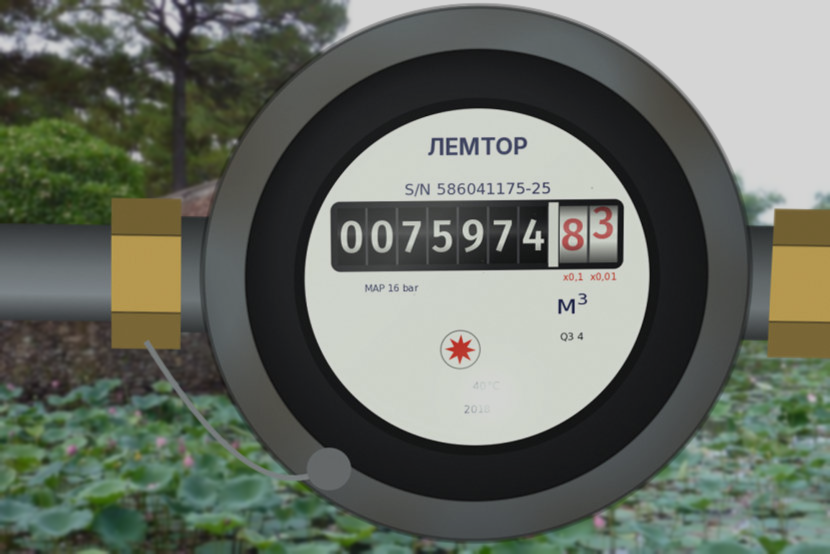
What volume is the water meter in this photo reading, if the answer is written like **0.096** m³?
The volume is **75974.83** m³
